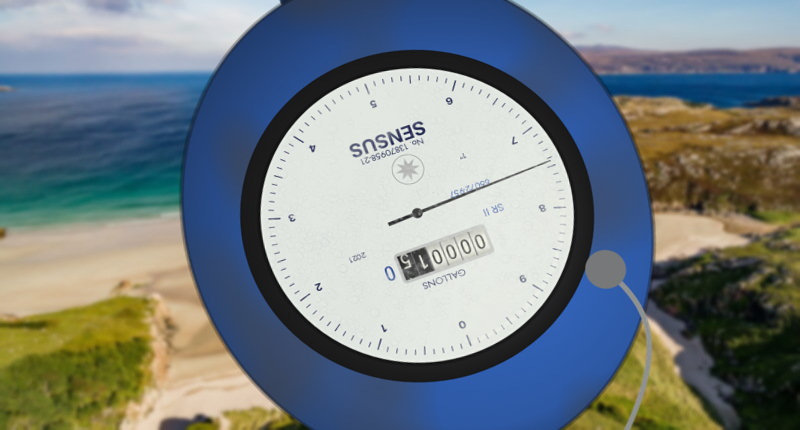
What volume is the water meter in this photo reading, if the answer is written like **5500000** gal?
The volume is **147.4** gal
